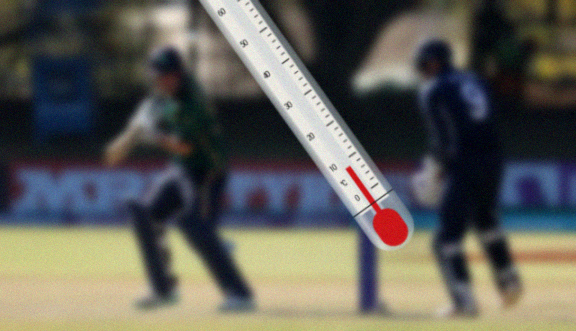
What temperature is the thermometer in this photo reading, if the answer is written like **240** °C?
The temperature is **8** °C
